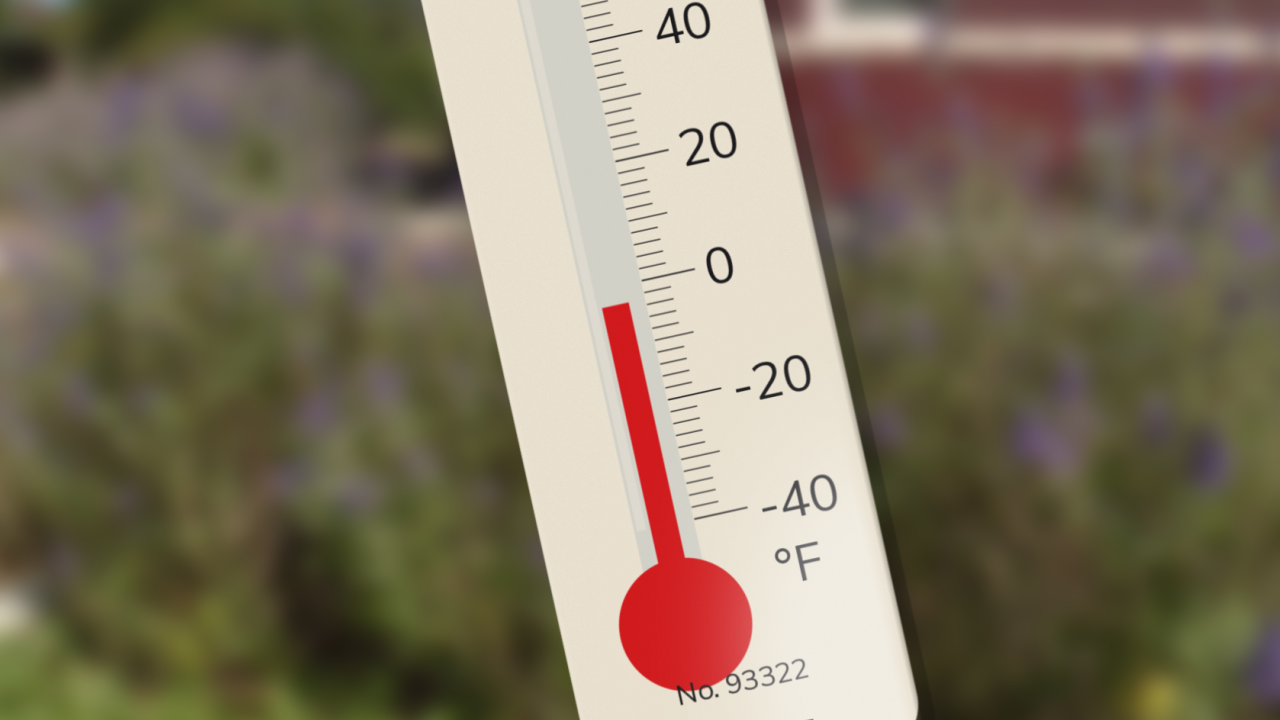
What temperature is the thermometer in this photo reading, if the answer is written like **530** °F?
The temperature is **-3** °F
